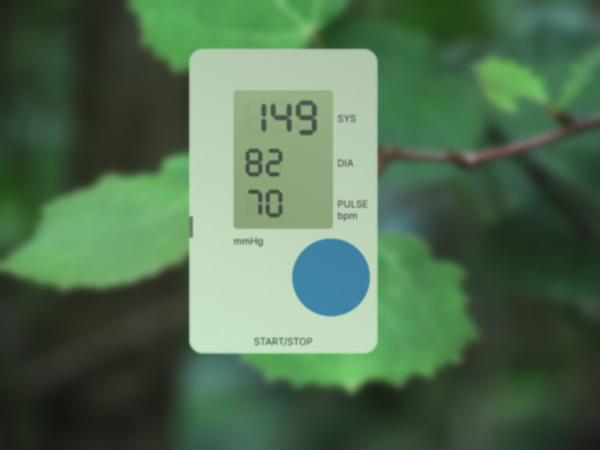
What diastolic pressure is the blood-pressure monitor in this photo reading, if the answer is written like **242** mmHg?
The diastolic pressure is **82** mmHg
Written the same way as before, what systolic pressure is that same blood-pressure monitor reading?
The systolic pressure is **149** mmHg
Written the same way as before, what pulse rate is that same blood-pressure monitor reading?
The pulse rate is **70** bpm
